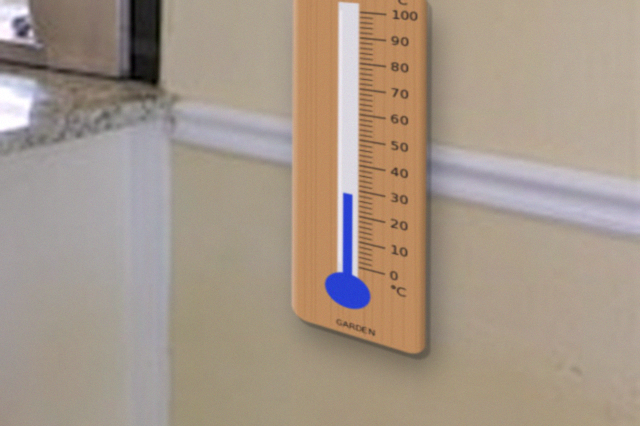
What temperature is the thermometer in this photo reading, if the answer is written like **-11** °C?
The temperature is **28** °C
